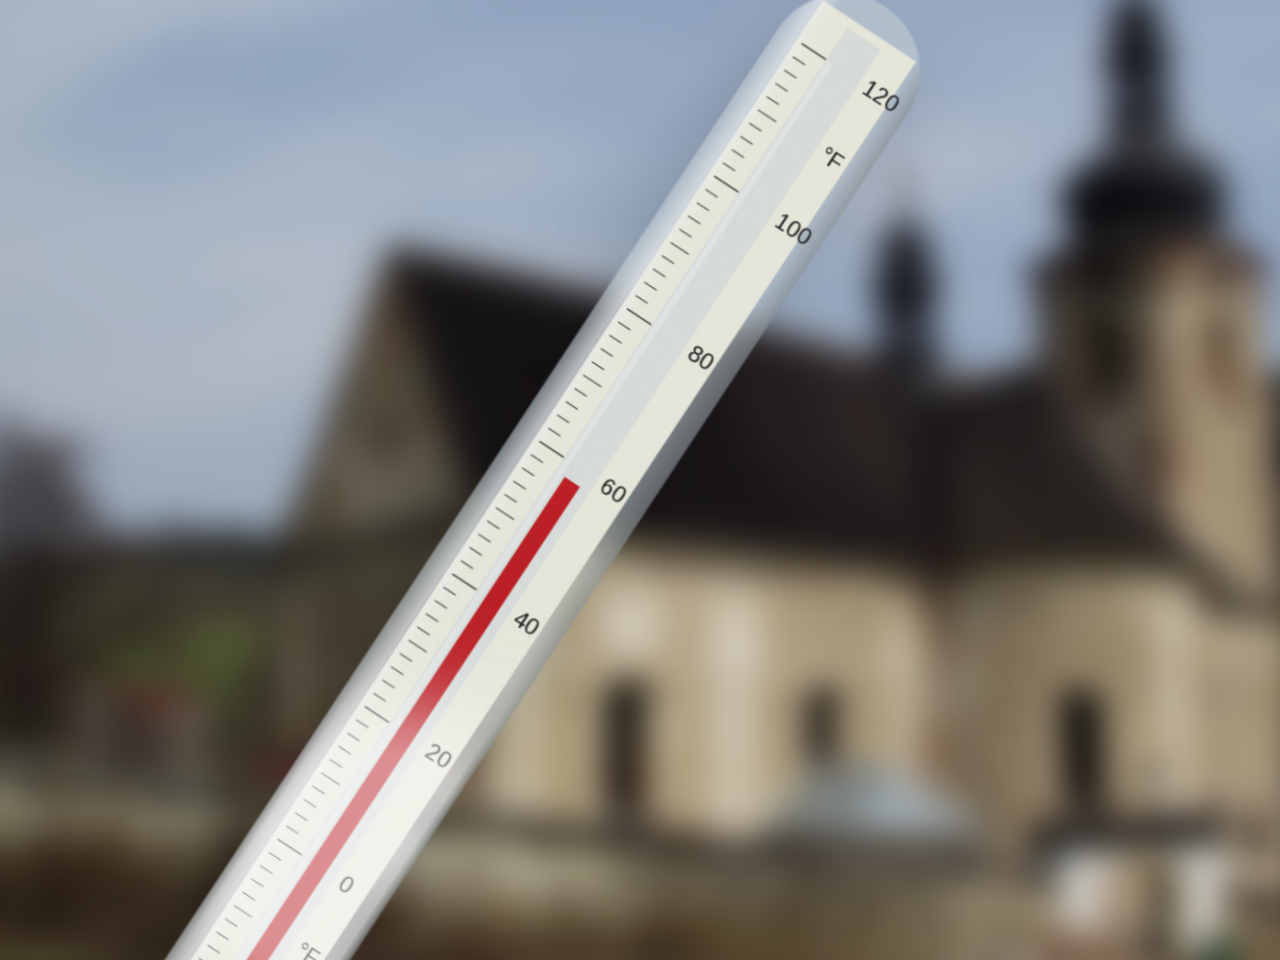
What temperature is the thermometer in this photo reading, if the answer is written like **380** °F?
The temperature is **58** °F
